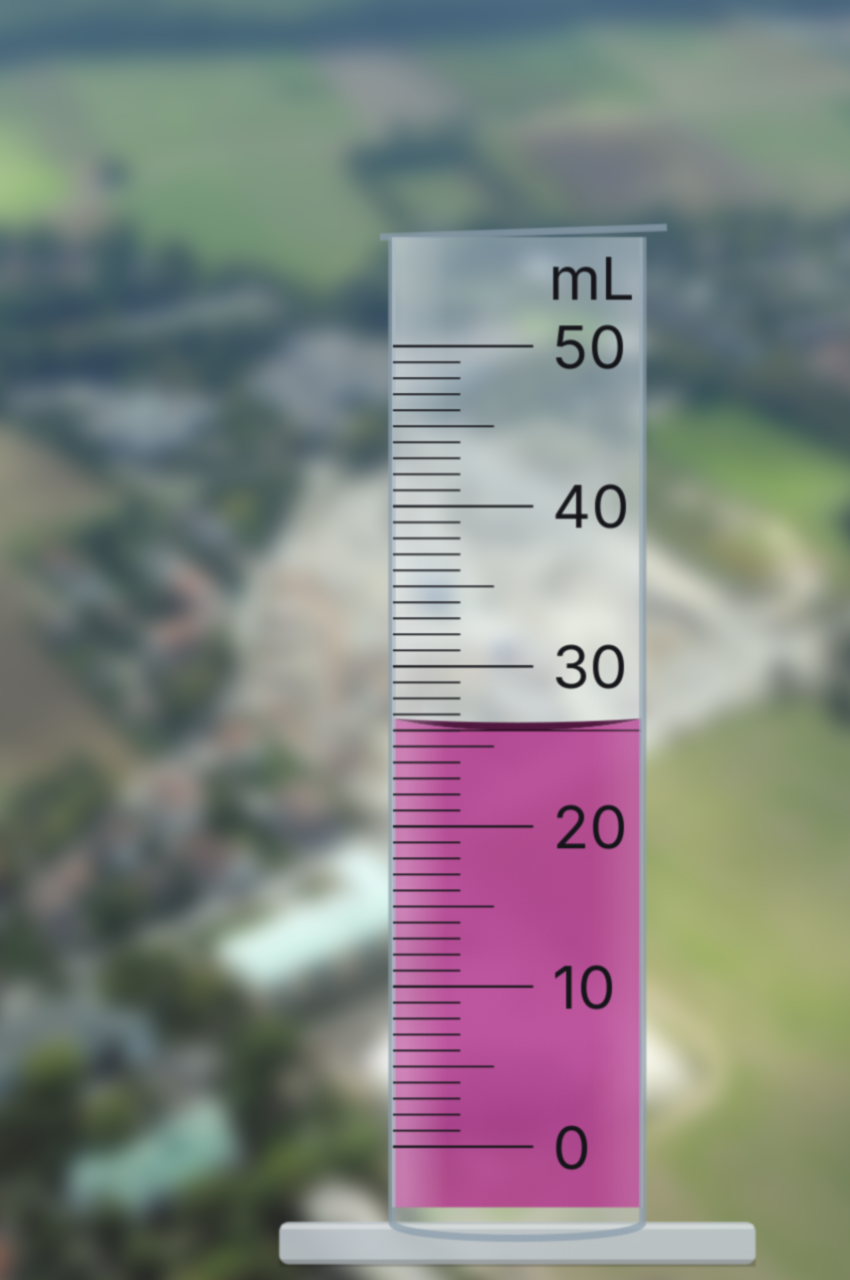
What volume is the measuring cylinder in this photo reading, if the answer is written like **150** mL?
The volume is **26** mL
